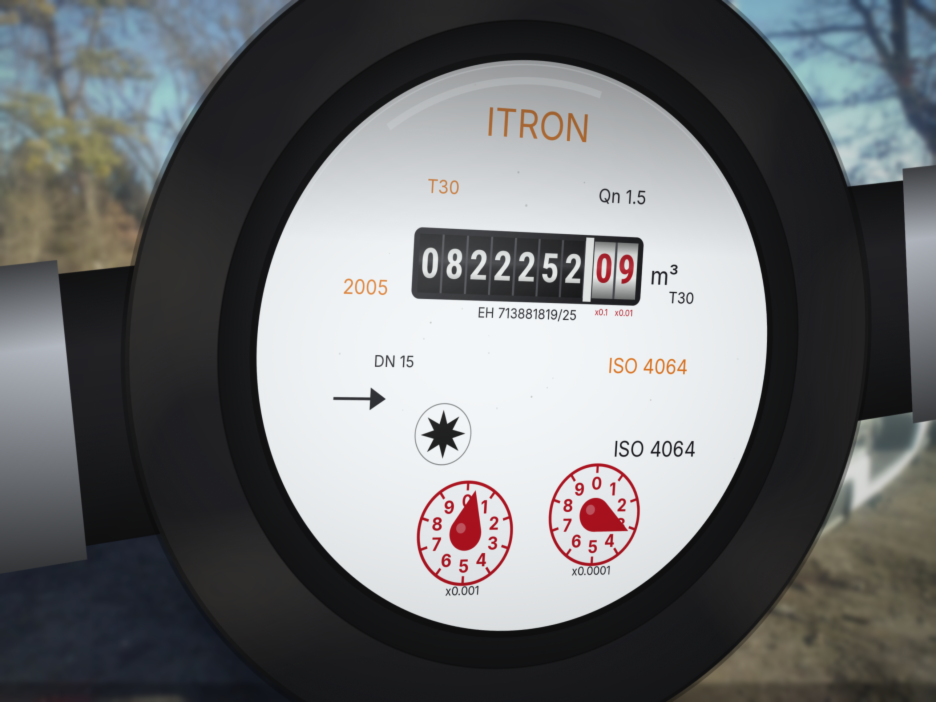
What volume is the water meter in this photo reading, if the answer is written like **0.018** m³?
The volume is **822252.0903** m³
